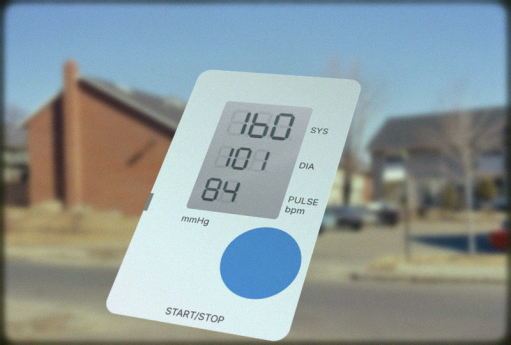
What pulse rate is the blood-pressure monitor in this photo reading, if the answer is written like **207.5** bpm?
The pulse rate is **84** bpm
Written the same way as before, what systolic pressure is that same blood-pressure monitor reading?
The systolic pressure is **160** mmHg
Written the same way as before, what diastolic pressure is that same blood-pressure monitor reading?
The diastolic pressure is **101** mmHg
